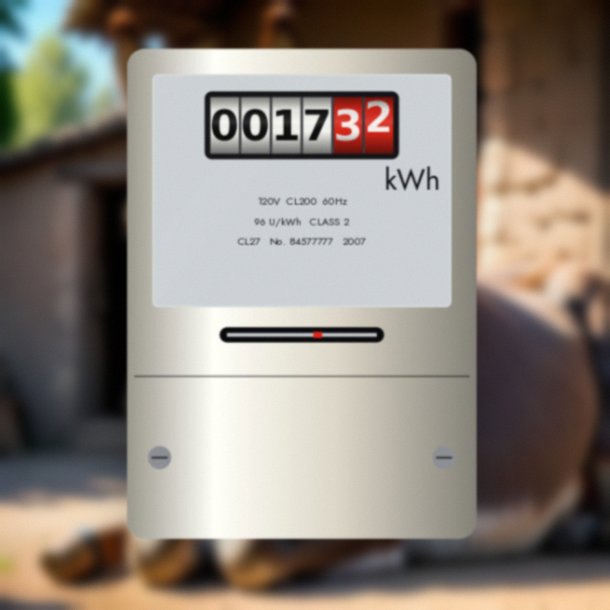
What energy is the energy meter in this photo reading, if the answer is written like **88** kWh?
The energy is **17.32** kWh
